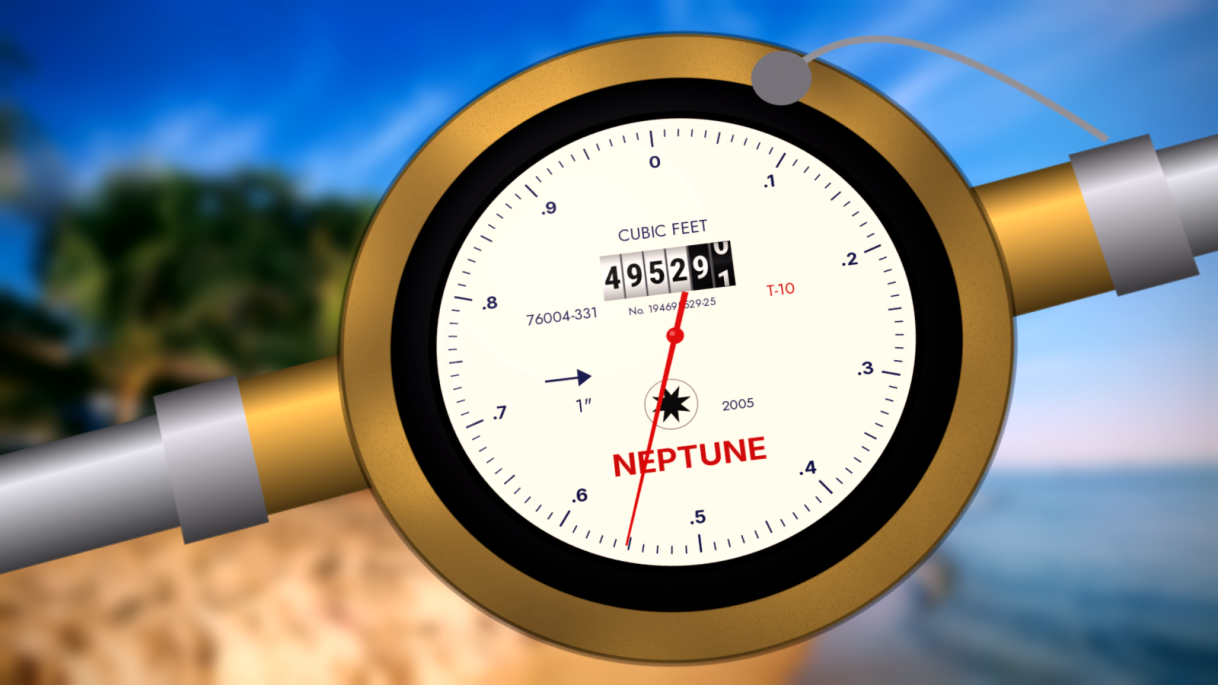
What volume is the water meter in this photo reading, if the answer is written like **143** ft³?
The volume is **495290.55** ft³
